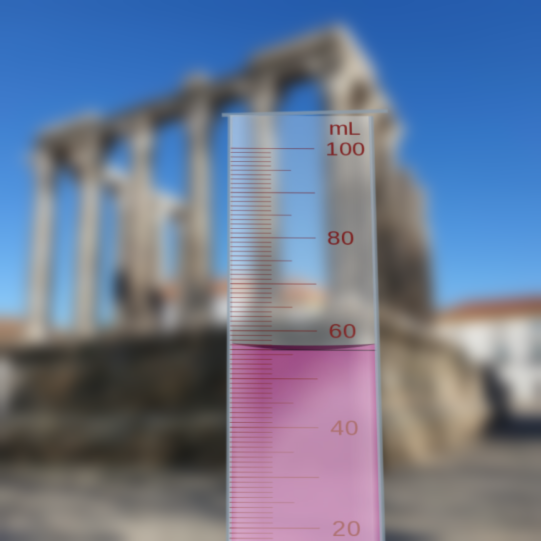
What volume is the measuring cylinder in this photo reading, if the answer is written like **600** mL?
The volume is **56** mL
